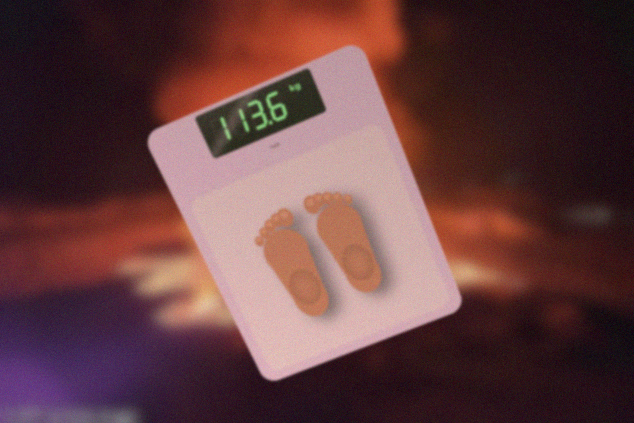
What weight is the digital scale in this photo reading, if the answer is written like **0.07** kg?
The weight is **113.6** kg
